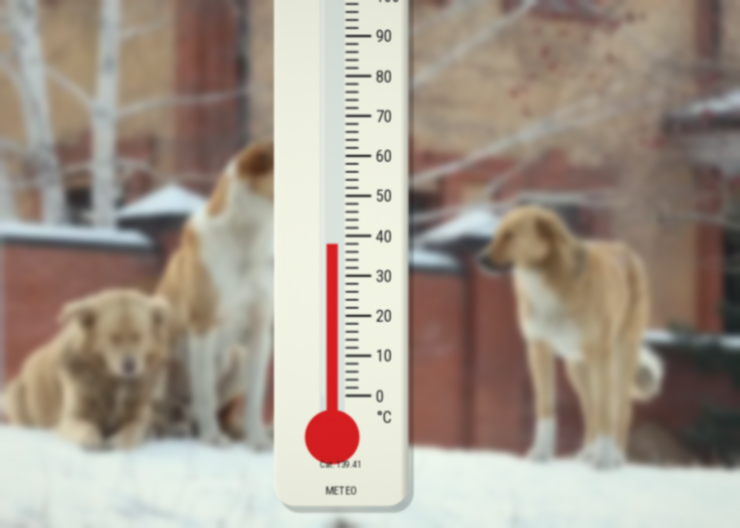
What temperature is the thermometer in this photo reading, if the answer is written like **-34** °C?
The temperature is **38** °C
